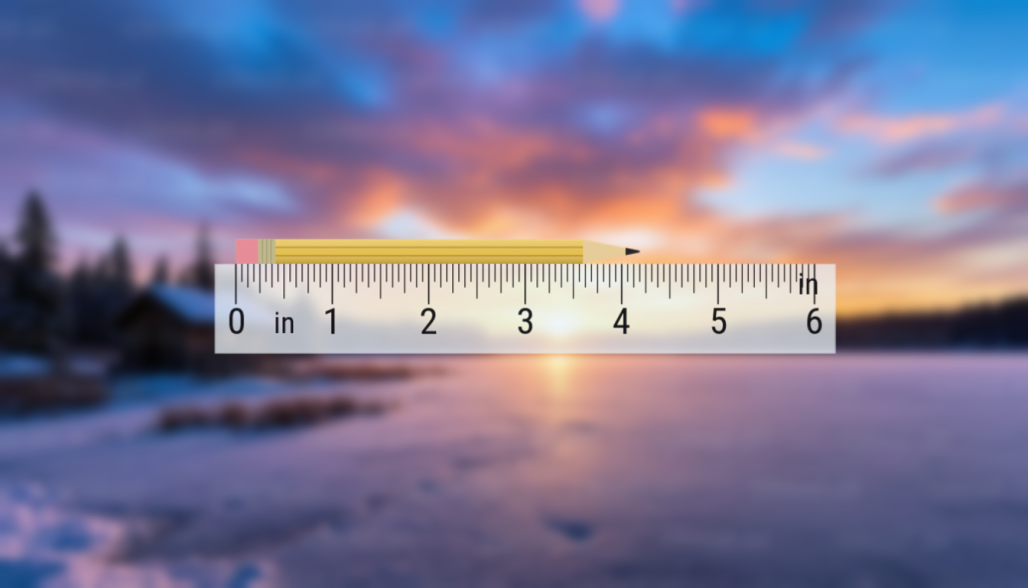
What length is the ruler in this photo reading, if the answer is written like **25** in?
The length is **4.1875** in
